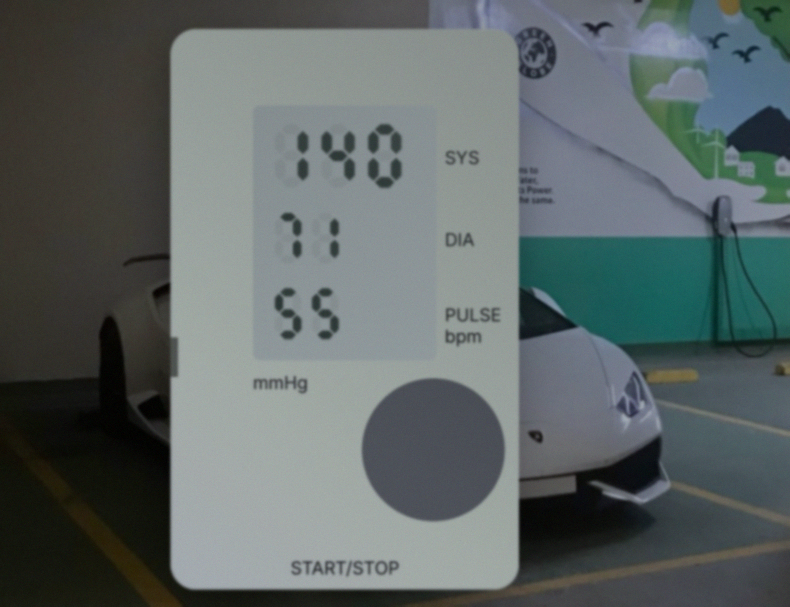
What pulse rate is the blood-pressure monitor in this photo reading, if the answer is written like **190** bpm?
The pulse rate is **55** bpm
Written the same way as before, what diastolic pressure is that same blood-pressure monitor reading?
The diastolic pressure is **71** mmHg
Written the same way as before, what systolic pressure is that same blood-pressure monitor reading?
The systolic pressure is **140** mmHg
